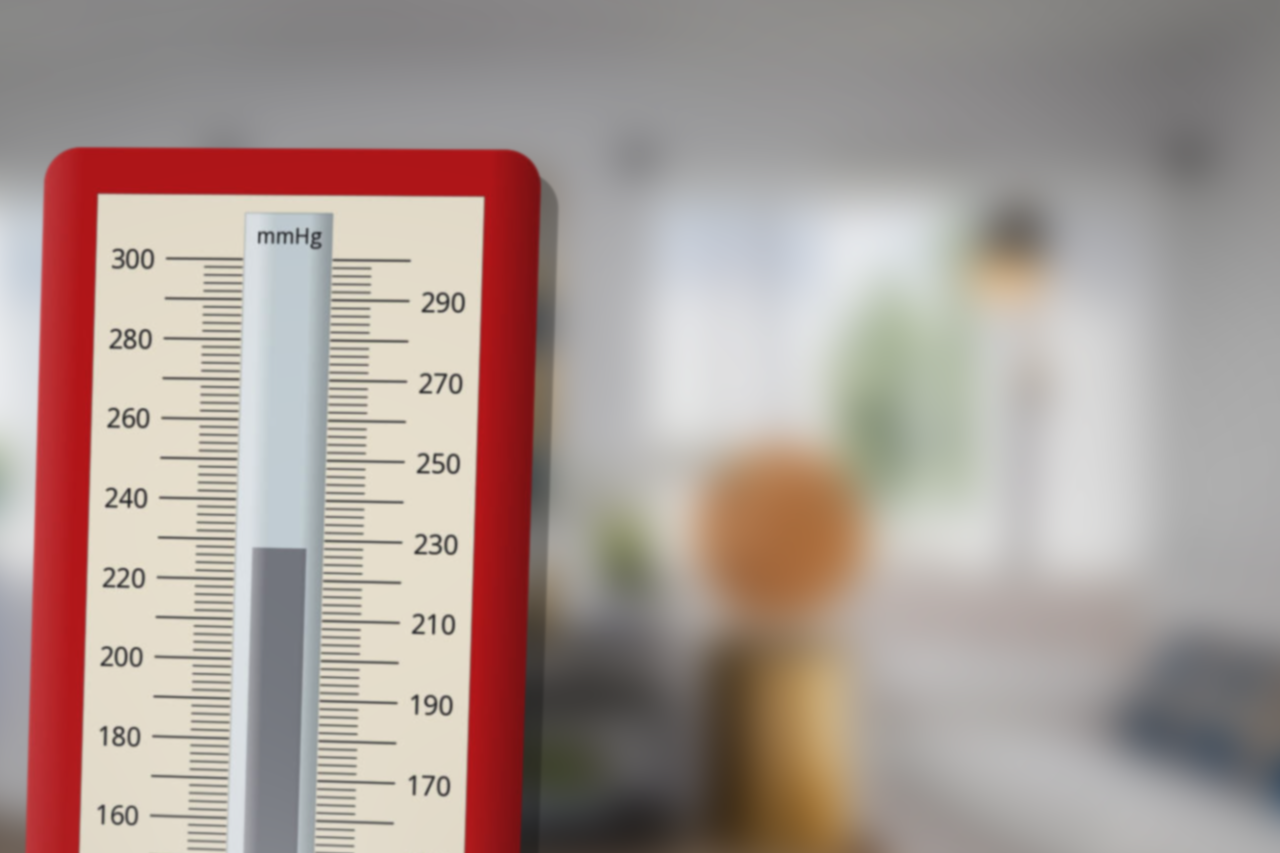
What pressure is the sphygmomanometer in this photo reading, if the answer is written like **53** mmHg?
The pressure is **228** mmHg
